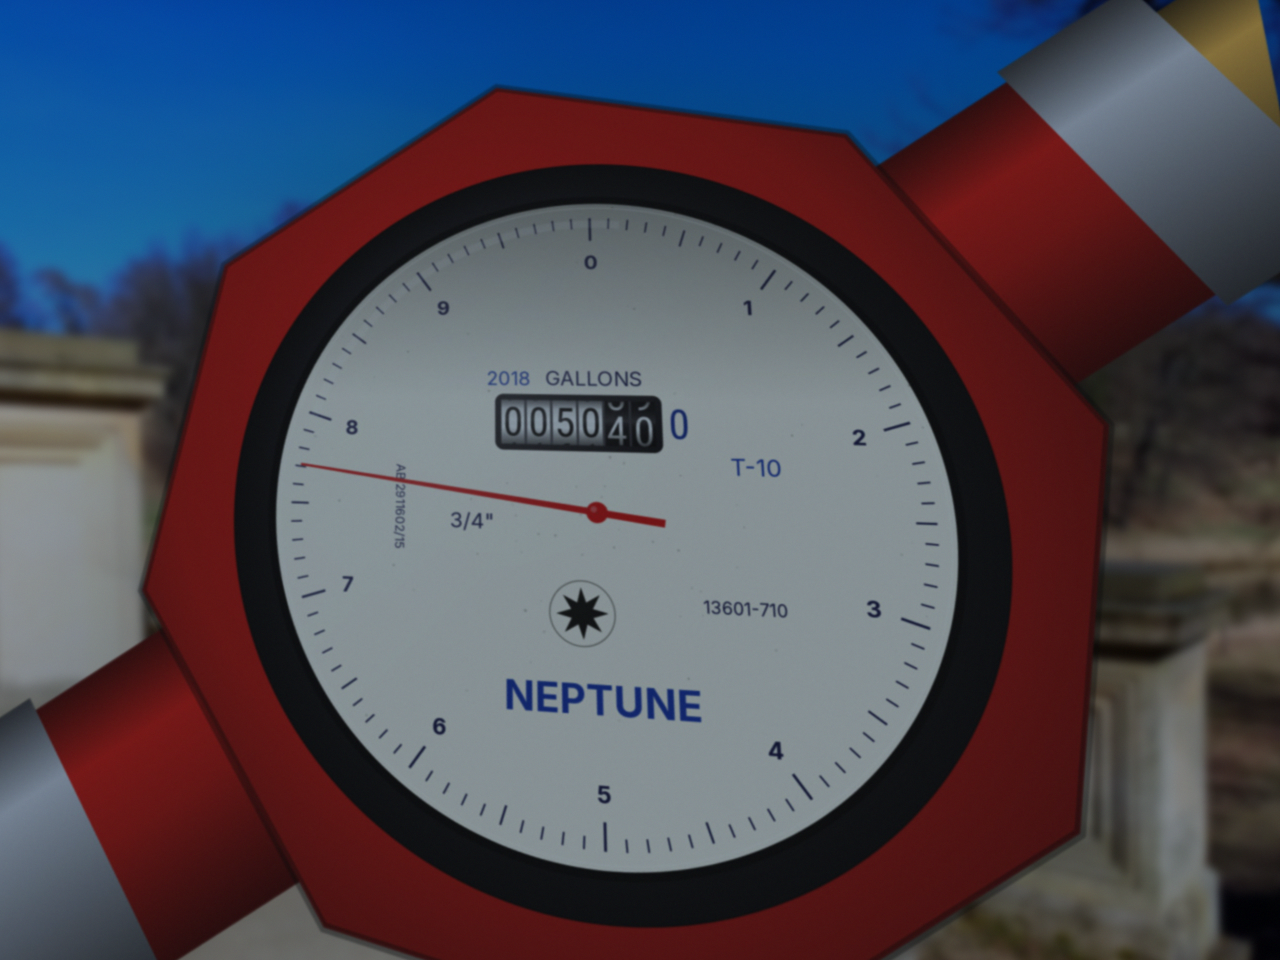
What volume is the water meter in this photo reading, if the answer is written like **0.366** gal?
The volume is **50397.7** gal
